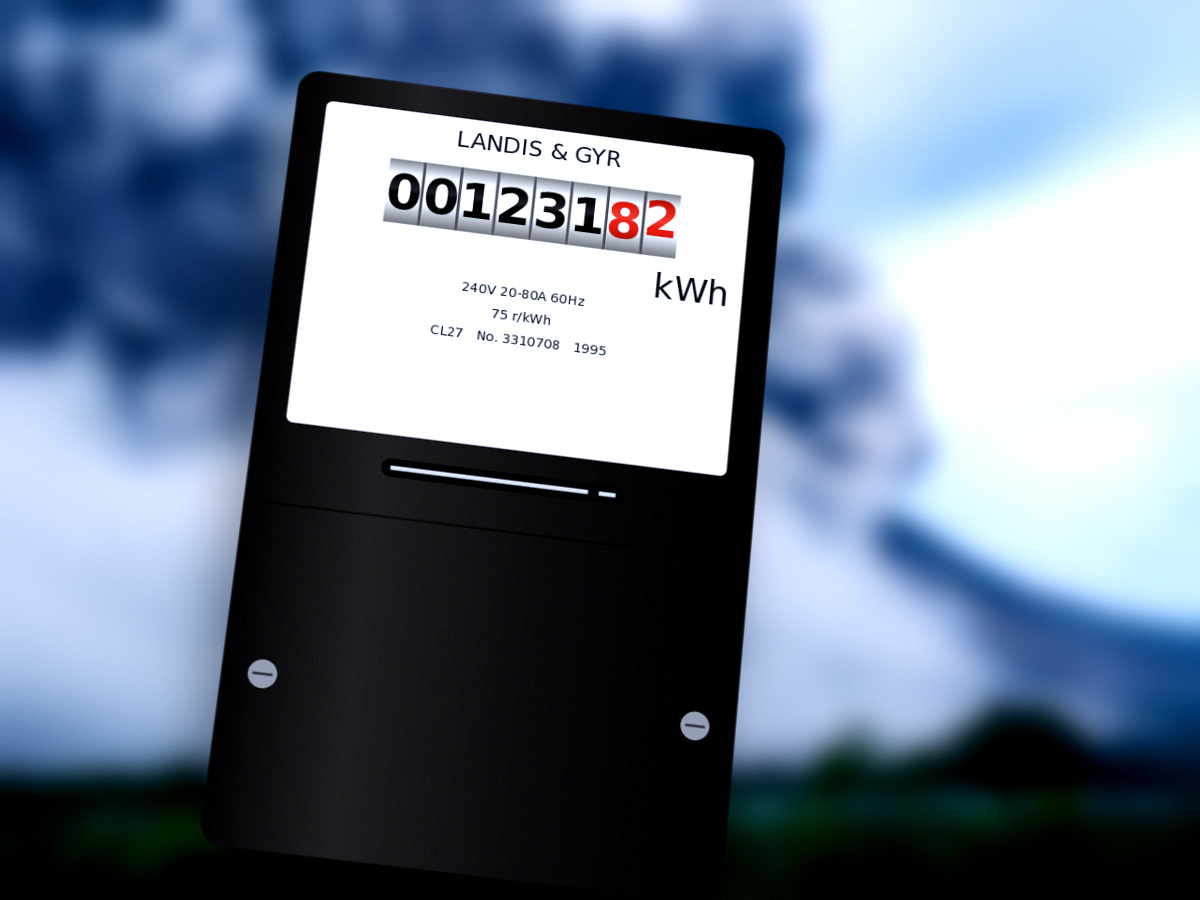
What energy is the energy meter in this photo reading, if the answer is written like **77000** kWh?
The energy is **1231.82** kWh
